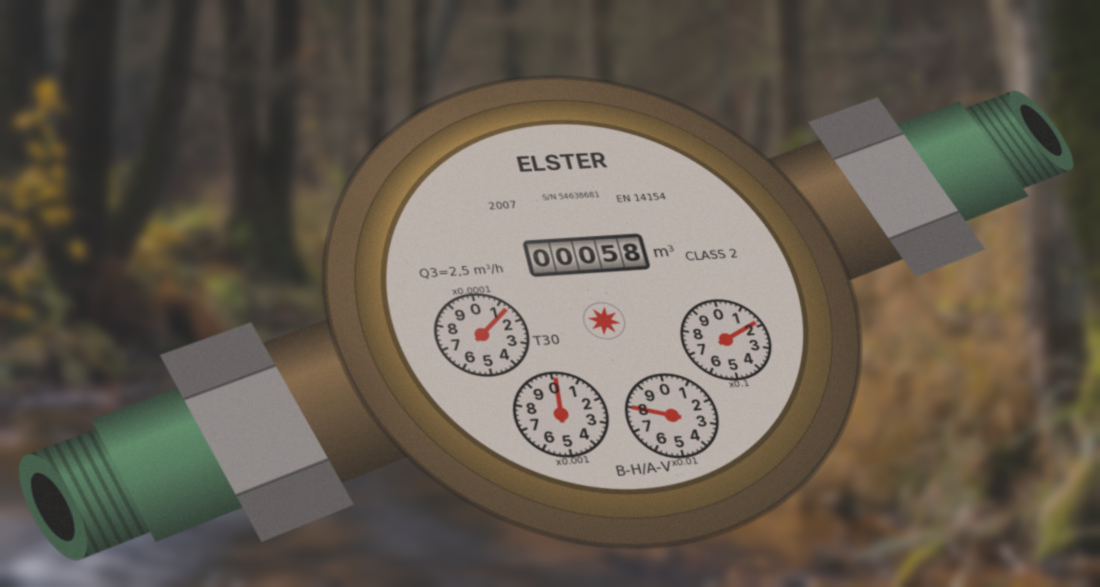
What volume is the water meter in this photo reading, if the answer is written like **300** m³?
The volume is **58.1801** m³
